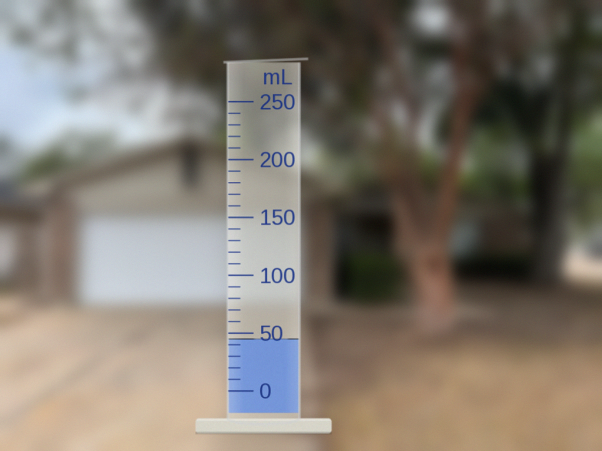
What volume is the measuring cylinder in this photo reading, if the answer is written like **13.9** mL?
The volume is **45** mL
